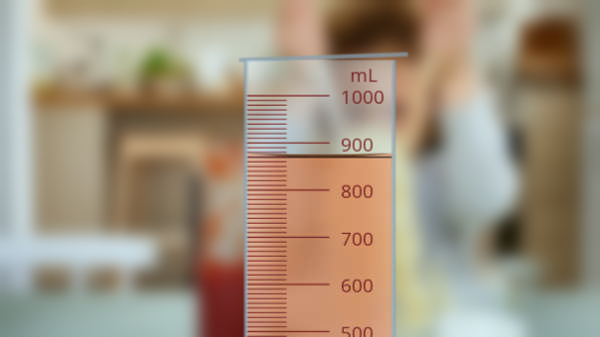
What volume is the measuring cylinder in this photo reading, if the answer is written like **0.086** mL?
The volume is **870** mL
